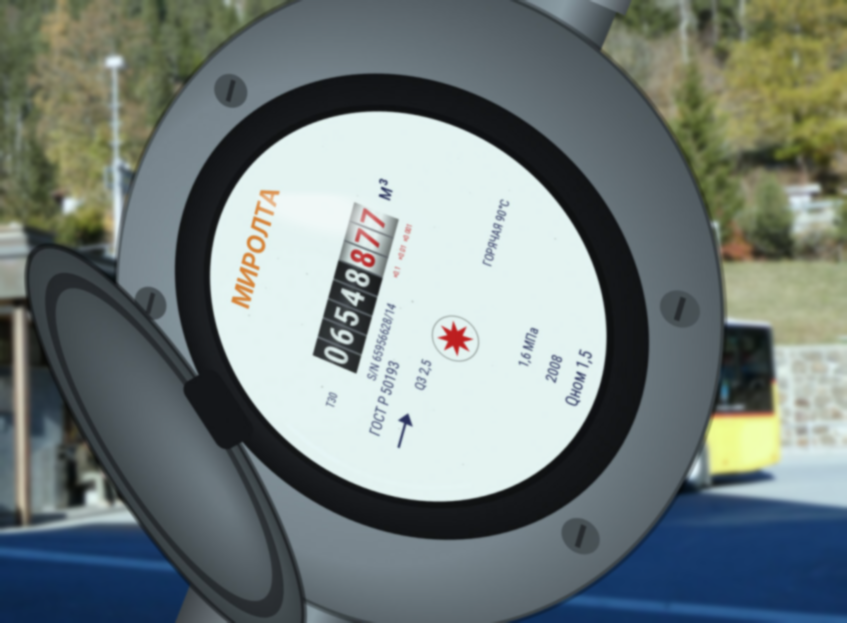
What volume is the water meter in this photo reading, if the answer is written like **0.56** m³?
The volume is **6548.877** m³
